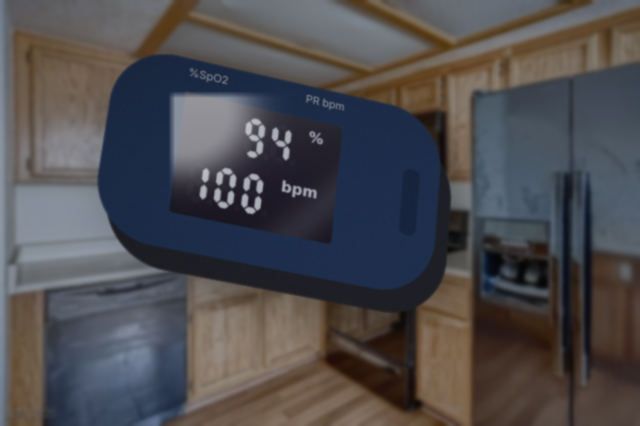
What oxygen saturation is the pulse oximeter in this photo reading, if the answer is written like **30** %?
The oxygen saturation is **94** %
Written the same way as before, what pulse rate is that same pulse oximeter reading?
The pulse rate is **100** bpm
